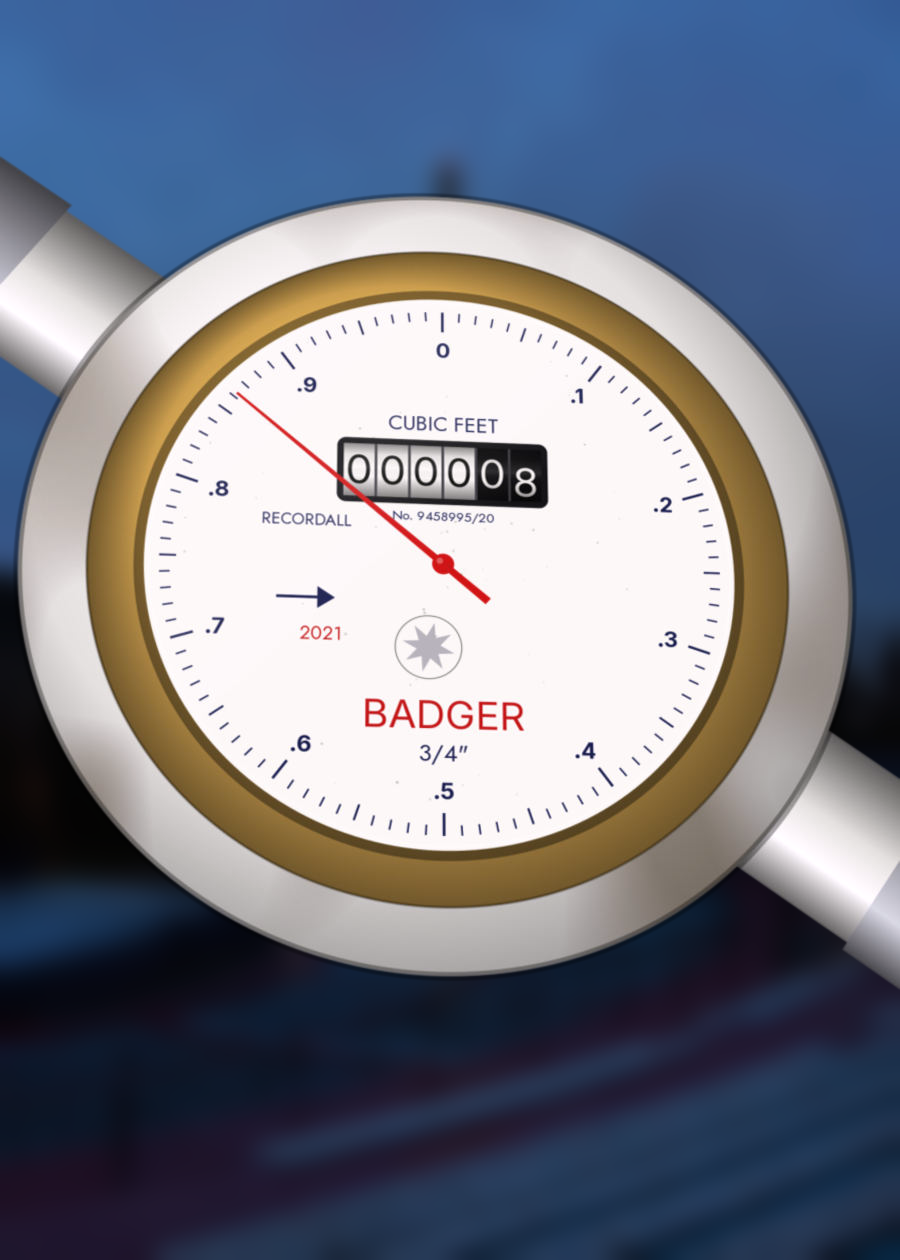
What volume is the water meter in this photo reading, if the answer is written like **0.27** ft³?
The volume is **7.86** ft³
